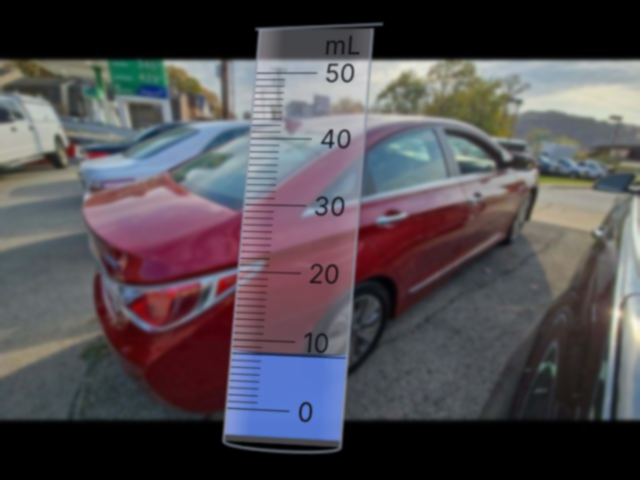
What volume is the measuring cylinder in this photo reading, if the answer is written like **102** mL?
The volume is **8** mL
